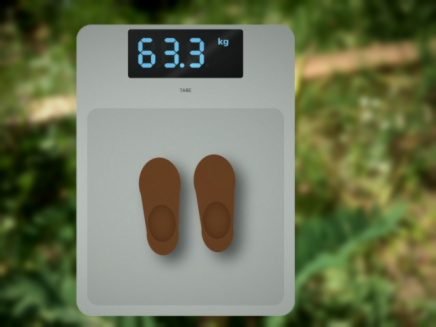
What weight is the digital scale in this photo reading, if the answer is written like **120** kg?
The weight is **63.3** kg
